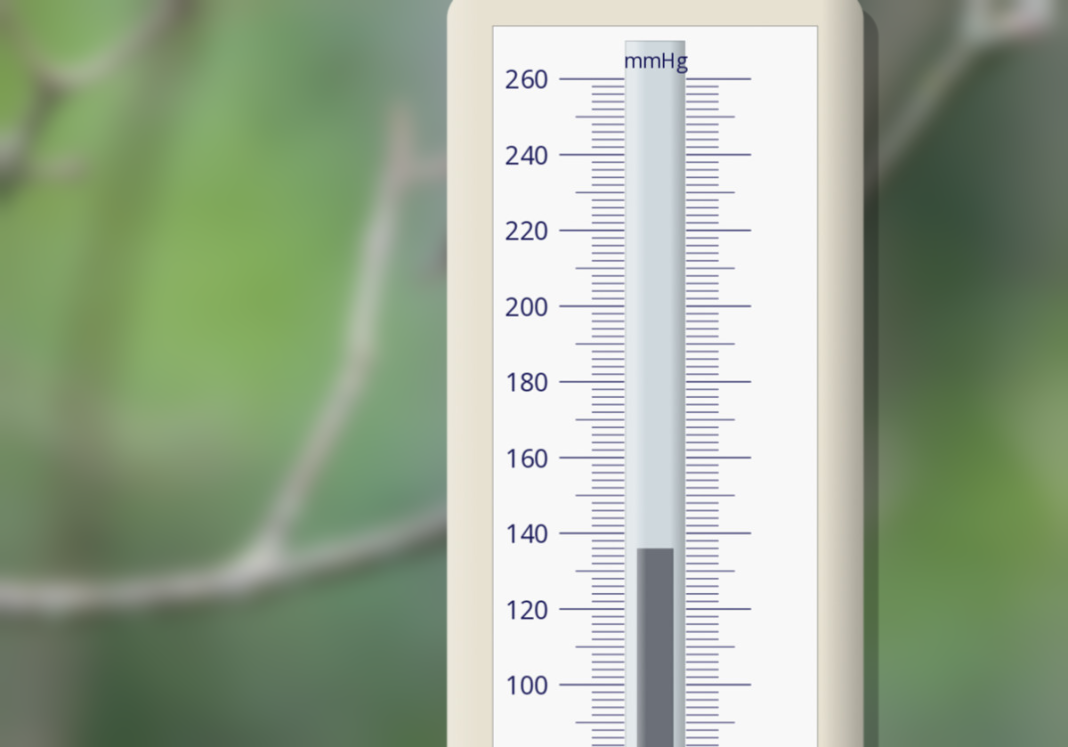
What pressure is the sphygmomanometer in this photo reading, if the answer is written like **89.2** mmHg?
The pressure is **136** mmHg
